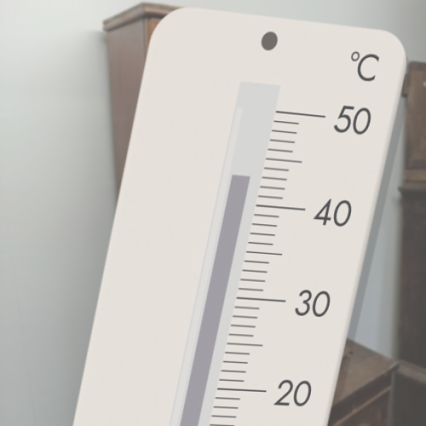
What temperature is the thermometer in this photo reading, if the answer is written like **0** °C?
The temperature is **43** °C
